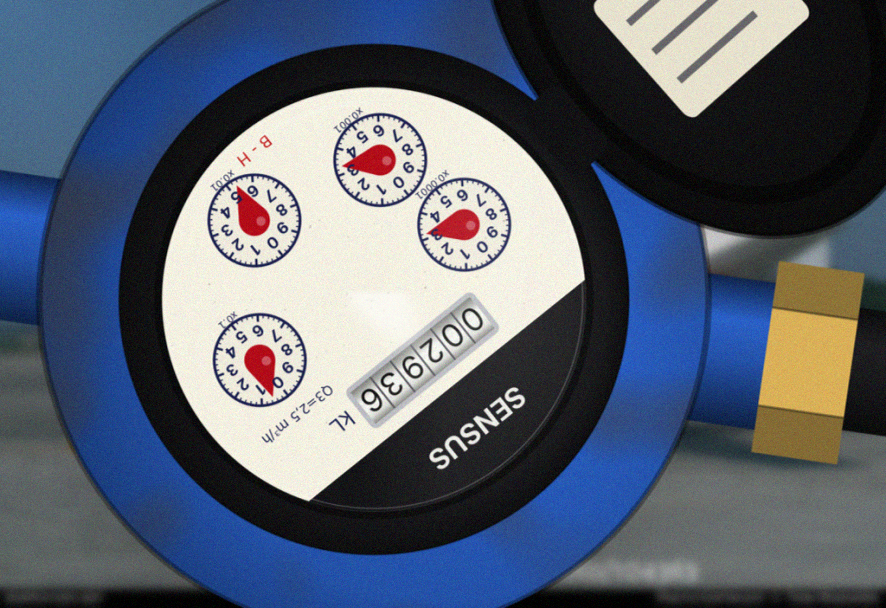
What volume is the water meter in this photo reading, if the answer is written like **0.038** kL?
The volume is **2936.0533** kL
